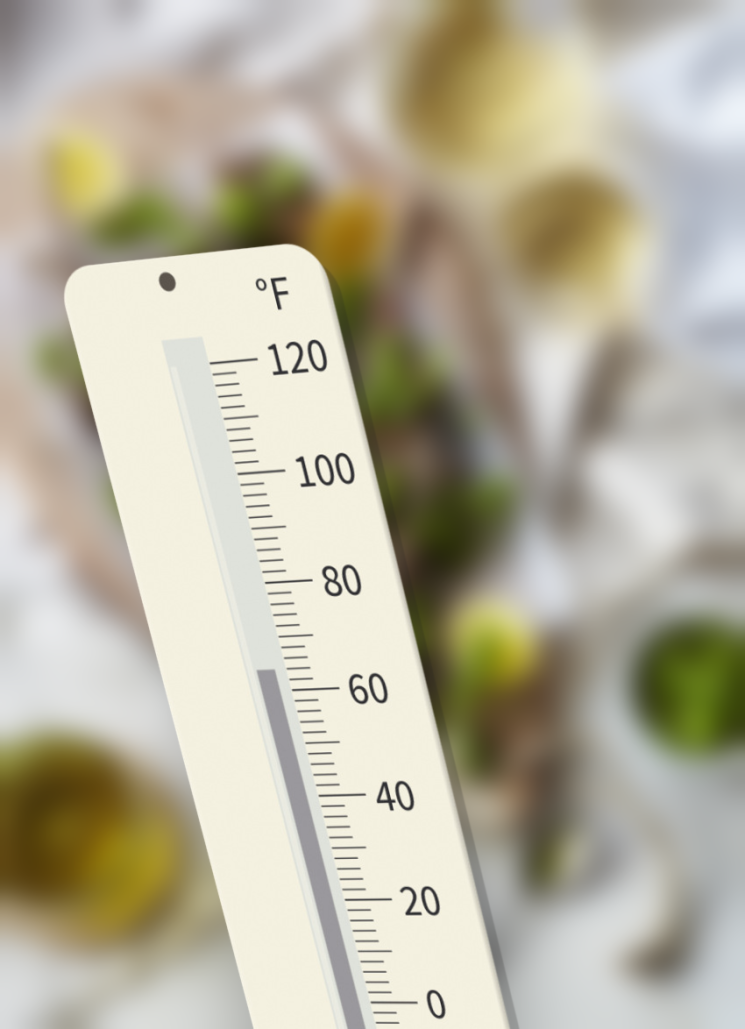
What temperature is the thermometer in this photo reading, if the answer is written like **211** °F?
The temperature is **64** °F
